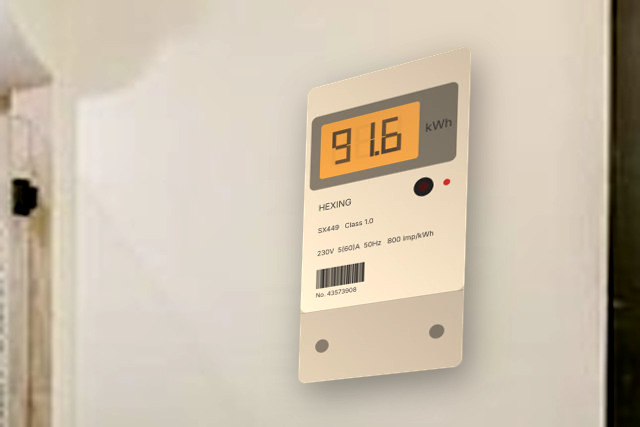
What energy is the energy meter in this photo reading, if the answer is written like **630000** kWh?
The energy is **91.6** kWh
